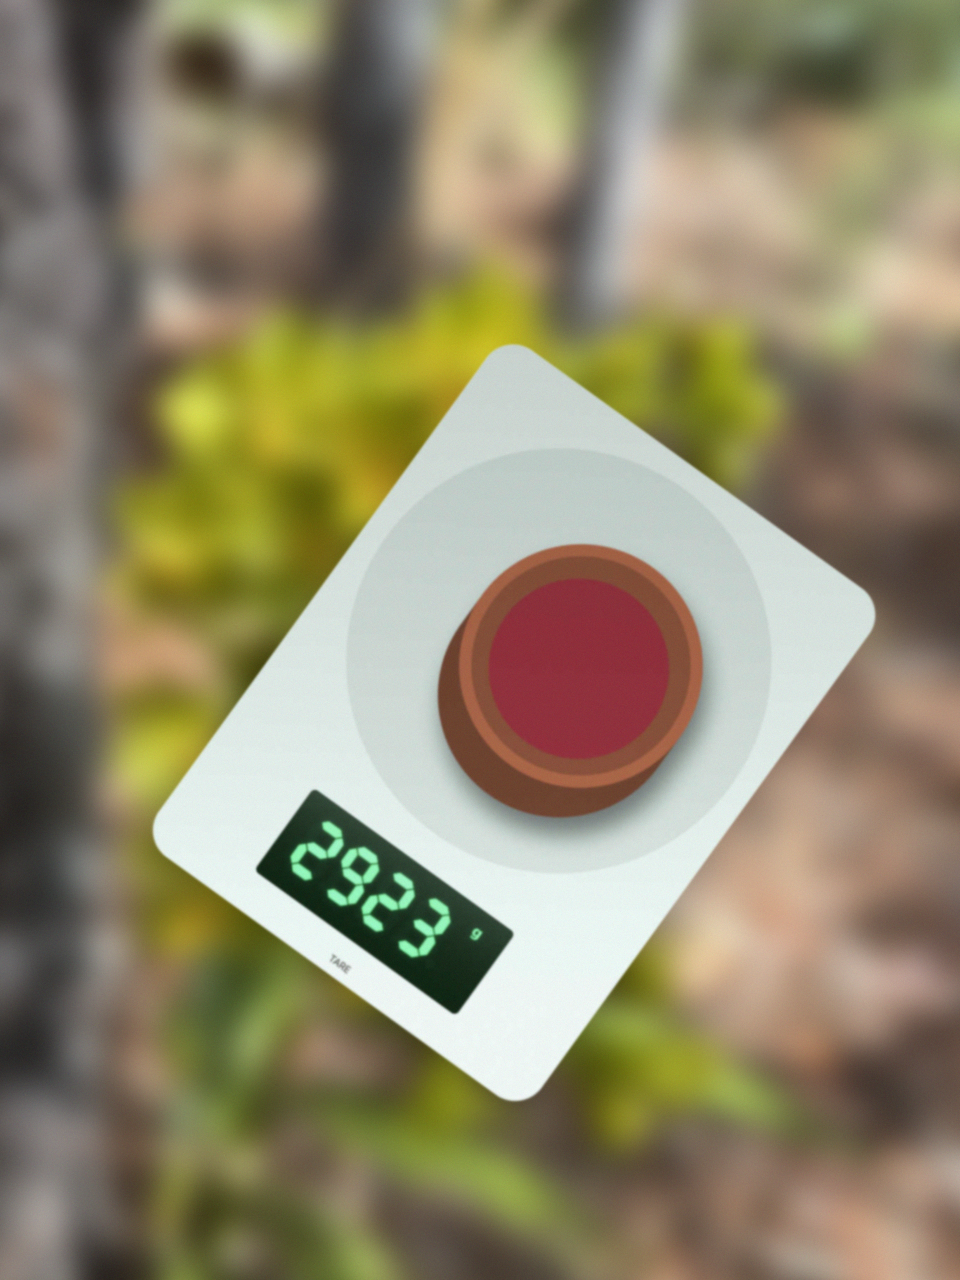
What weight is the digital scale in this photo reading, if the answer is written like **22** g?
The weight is **2923** g
